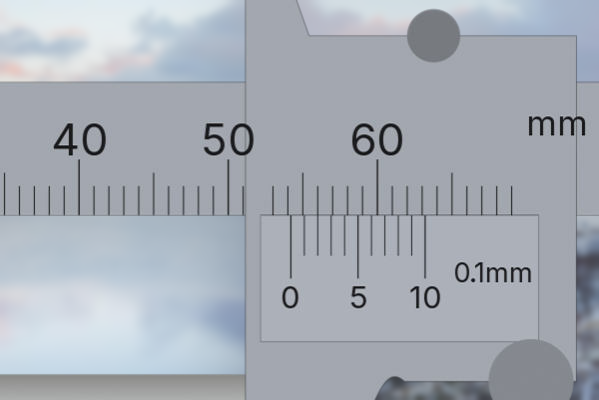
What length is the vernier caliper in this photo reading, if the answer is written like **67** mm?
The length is **54.2** mm
